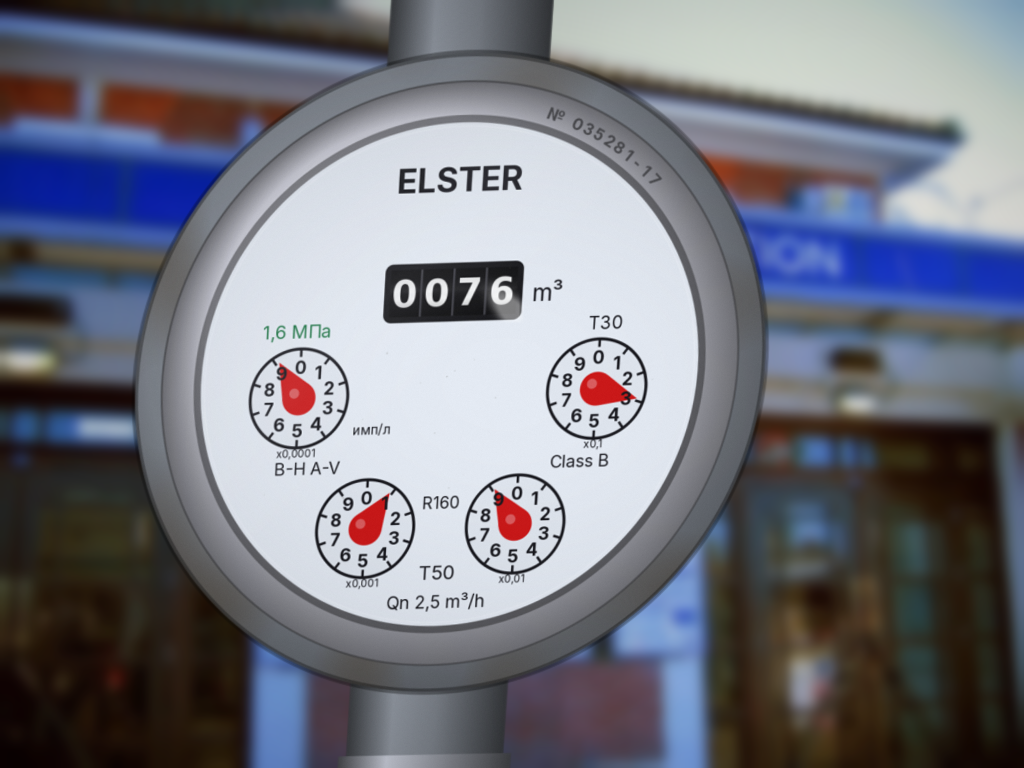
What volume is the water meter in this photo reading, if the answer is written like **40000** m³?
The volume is **76.2909** m³
